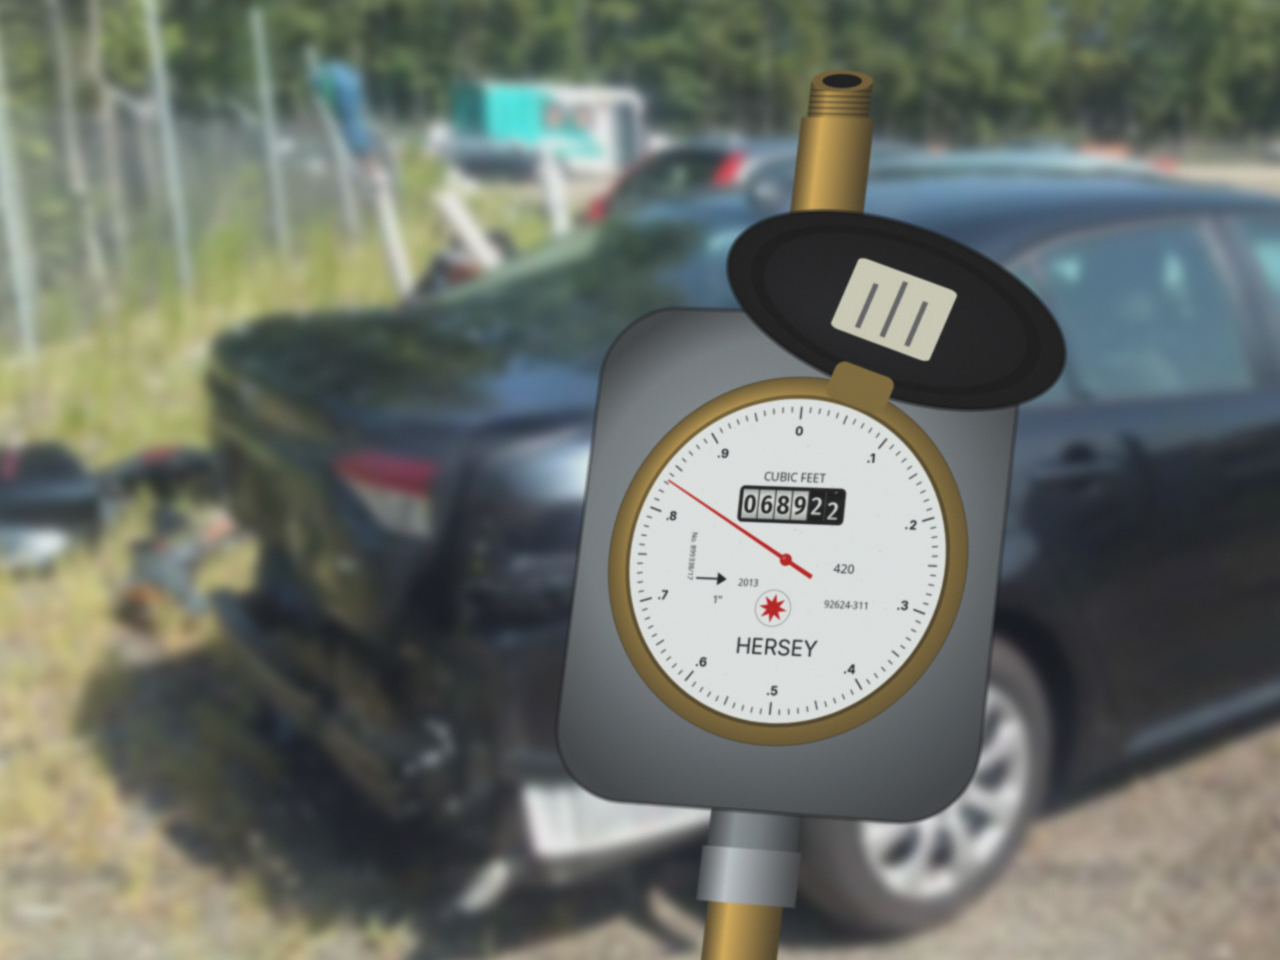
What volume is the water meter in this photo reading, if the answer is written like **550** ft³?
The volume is **68921.83** ft³
